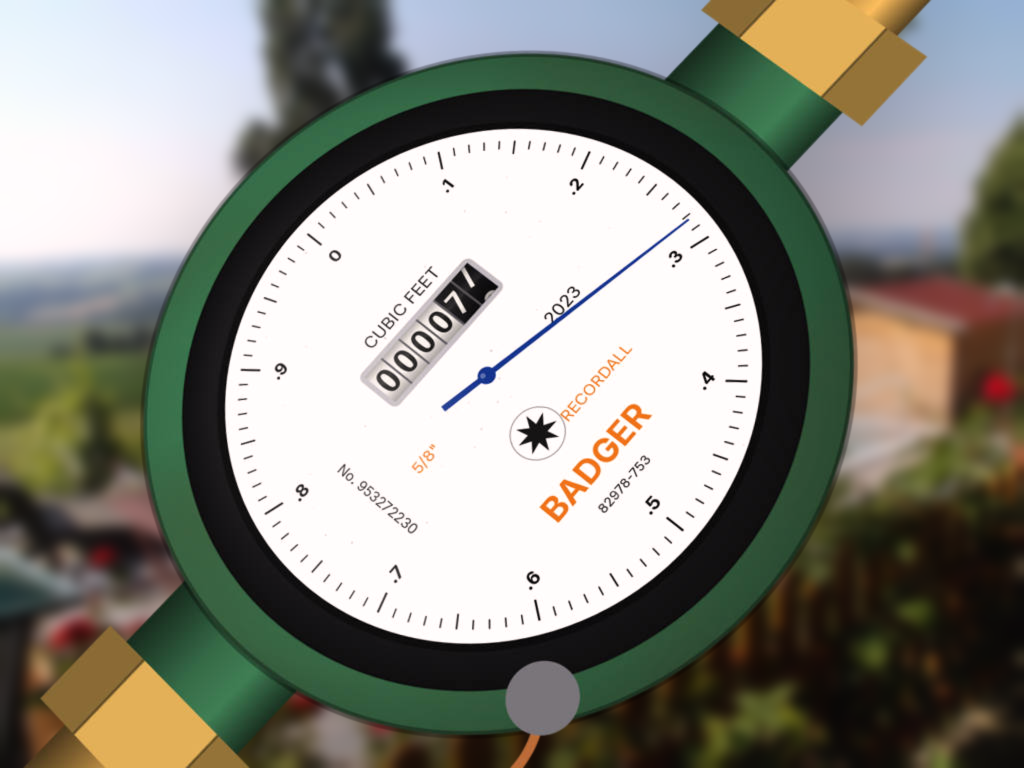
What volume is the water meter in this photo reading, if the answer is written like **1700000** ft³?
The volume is **77.28** ft³
